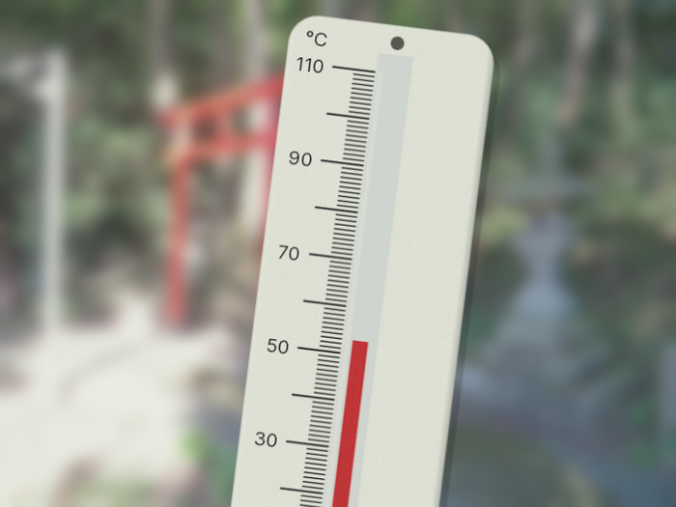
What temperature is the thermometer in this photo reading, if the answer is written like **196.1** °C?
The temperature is **53** °C
